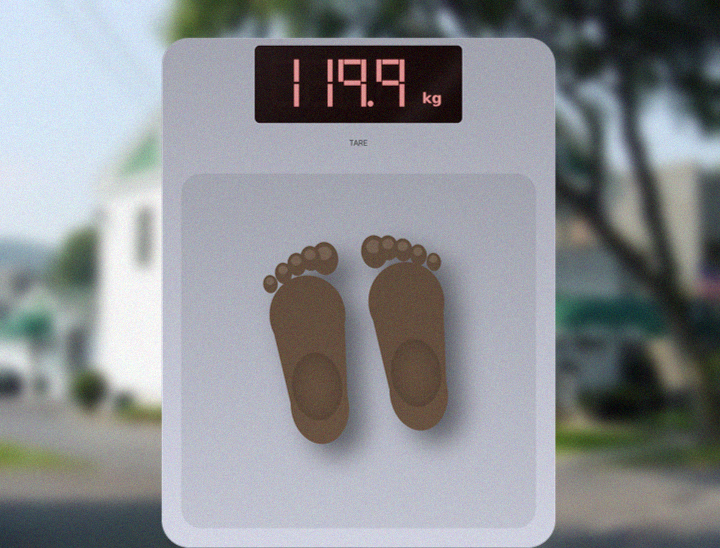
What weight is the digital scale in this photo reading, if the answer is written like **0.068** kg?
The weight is **119.9** kg
